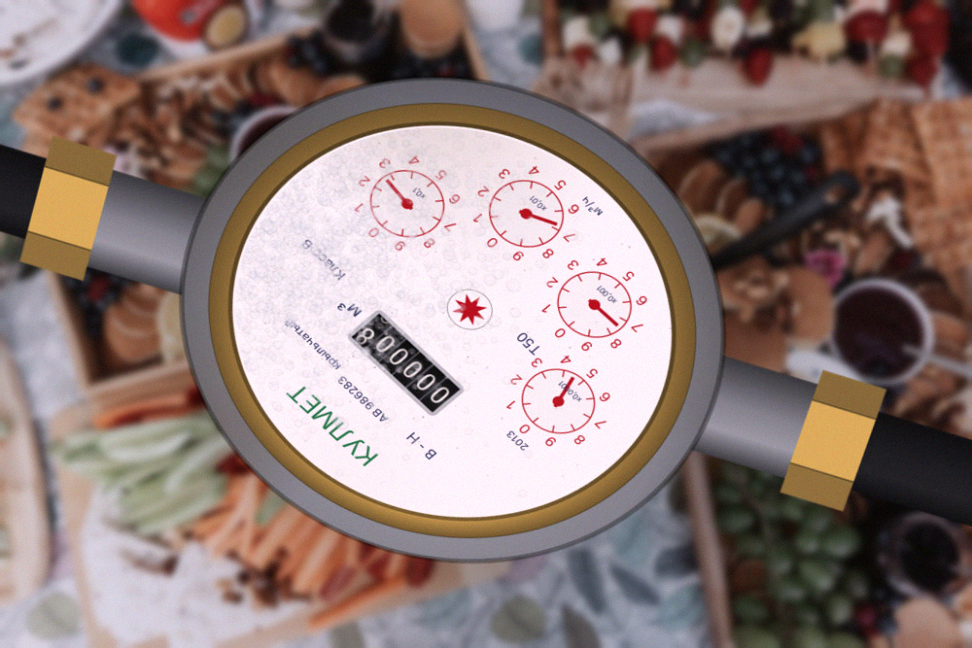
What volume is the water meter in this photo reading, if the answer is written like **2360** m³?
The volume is **8.2674** m³
